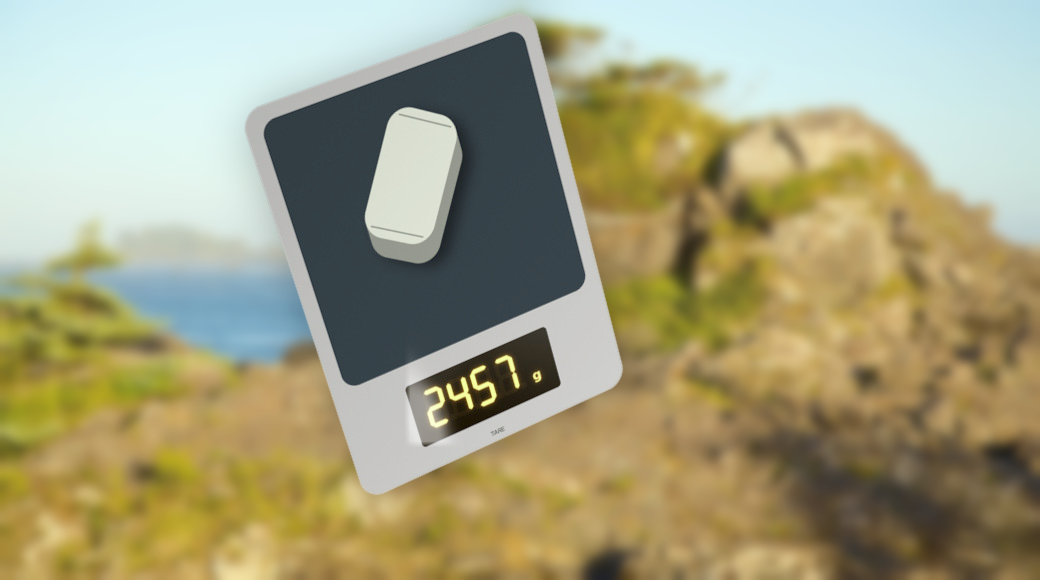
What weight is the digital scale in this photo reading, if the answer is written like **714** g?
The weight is **2457** g
